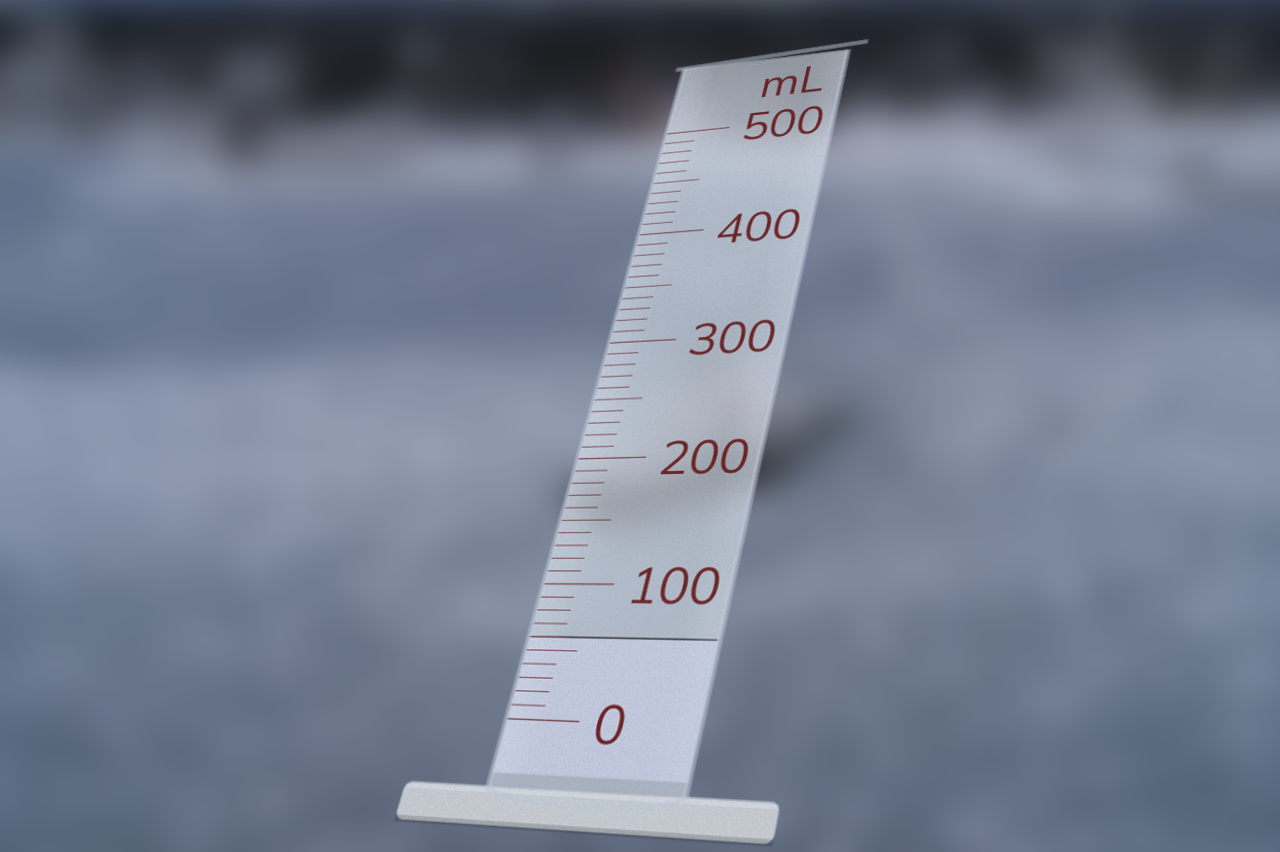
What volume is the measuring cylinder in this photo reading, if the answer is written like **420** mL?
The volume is **60** mL
